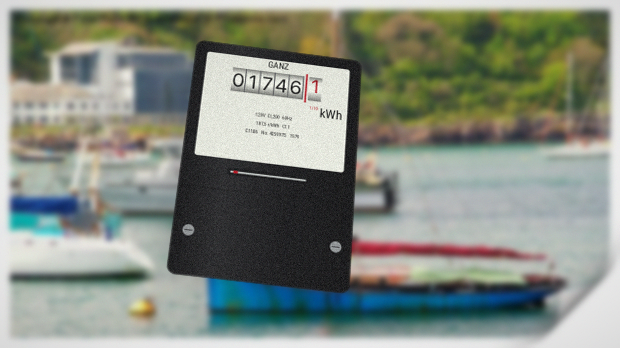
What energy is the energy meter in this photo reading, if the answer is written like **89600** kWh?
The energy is **1746.1** kWh
